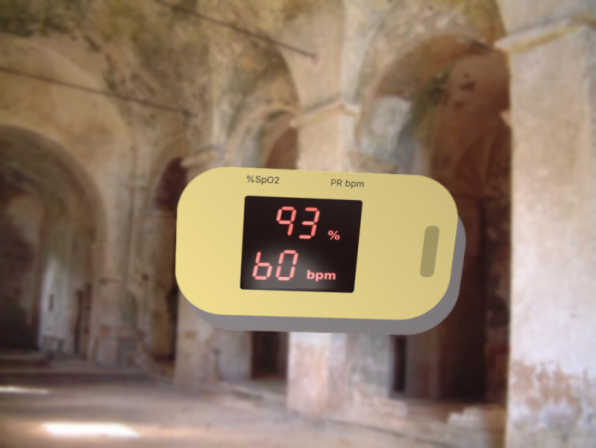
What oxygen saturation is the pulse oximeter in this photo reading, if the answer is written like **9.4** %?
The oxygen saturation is **93** %
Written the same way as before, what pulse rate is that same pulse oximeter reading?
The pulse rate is **60** bpm
